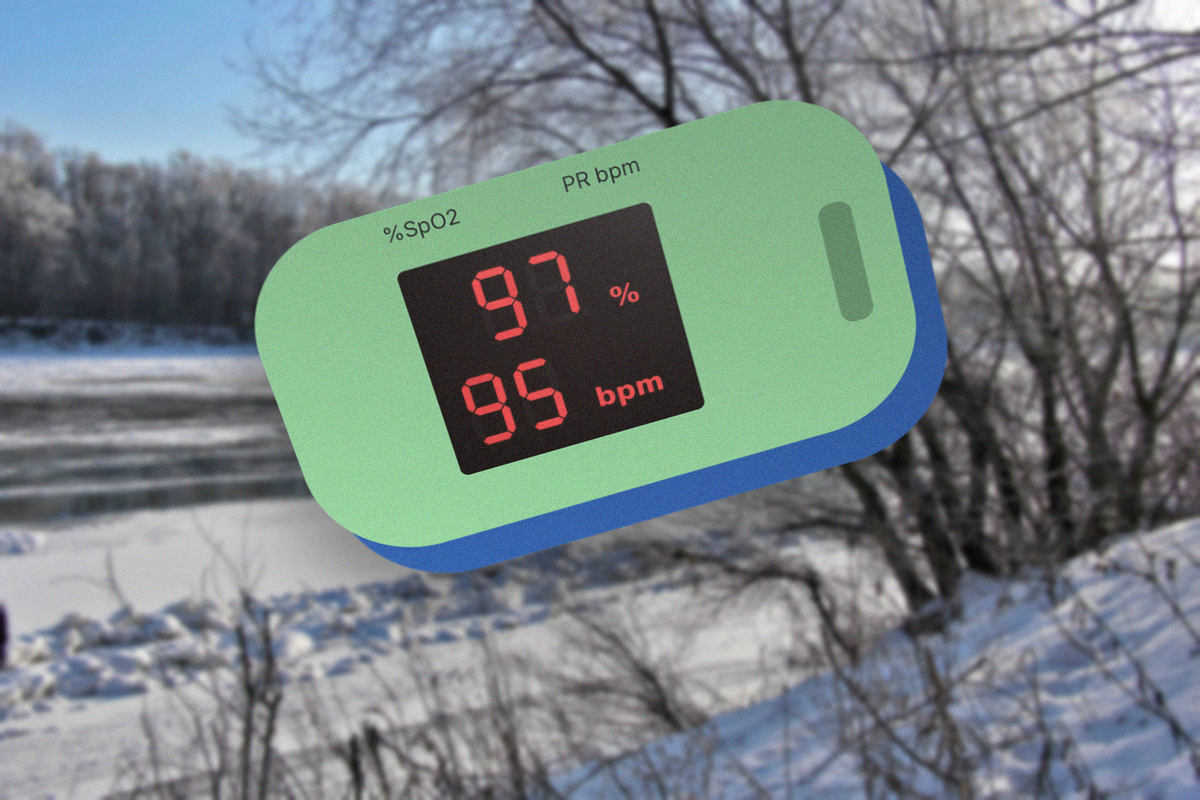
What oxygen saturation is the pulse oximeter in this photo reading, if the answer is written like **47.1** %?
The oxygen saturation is **97** %
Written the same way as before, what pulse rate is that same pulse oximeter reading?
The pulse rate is **95** bpm
